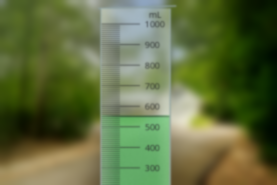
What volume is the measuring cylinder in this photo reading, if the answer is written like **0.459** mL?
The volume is **550** mL
